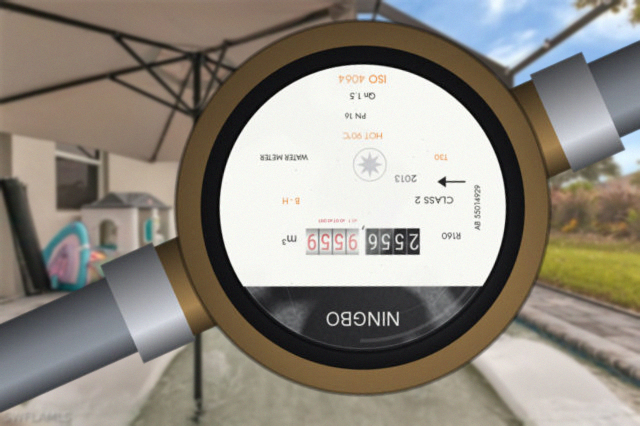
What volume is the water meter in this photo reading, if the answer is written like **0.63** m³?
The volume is **2556.9559** m³
